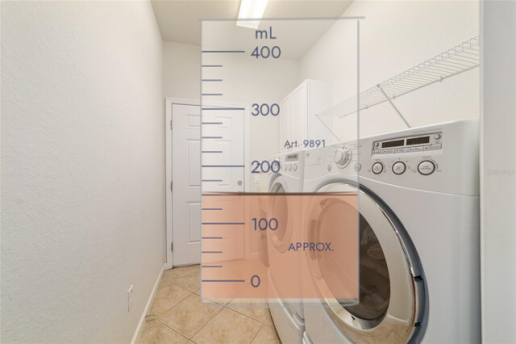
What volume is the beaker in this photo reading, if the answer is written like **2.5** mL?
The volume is **150** mL
